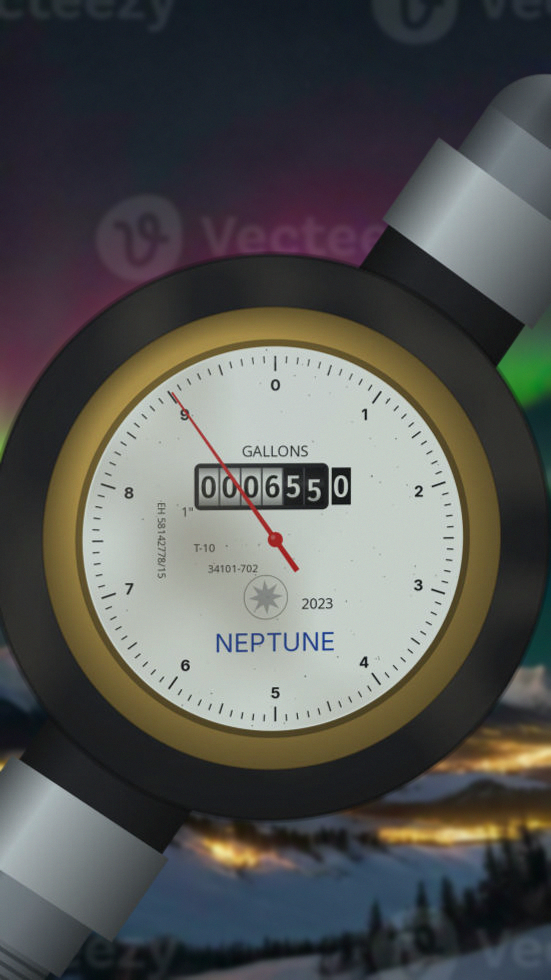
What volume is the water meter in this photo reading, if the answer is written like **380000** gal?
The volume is **6549.0** gal
